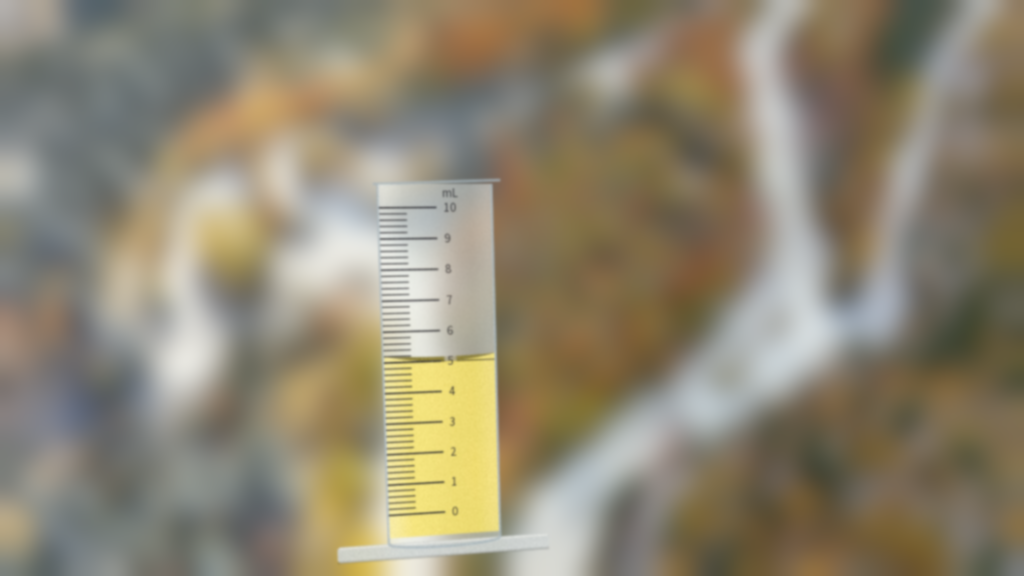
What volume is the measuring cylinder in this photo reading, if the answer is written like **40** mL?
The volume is **5** mL
